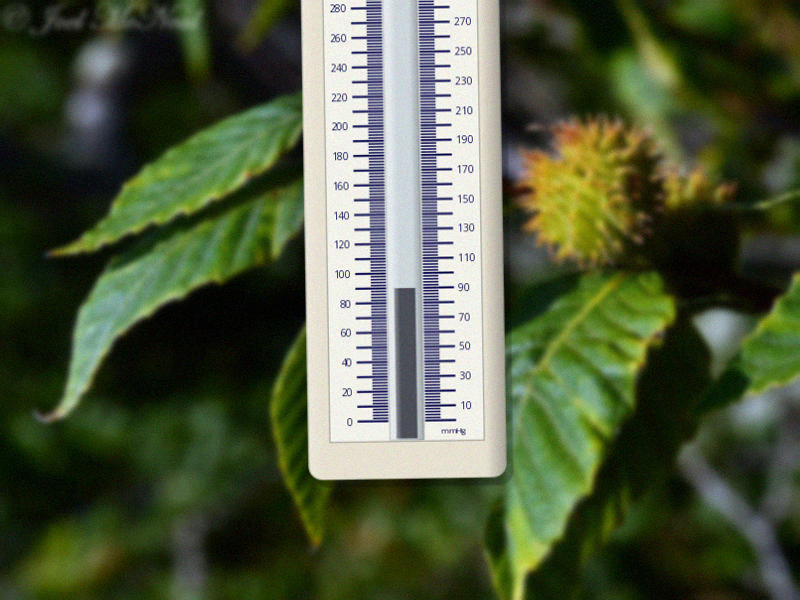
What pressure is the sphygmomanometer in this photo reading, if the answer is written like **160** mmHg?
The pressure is **90** mmHg
